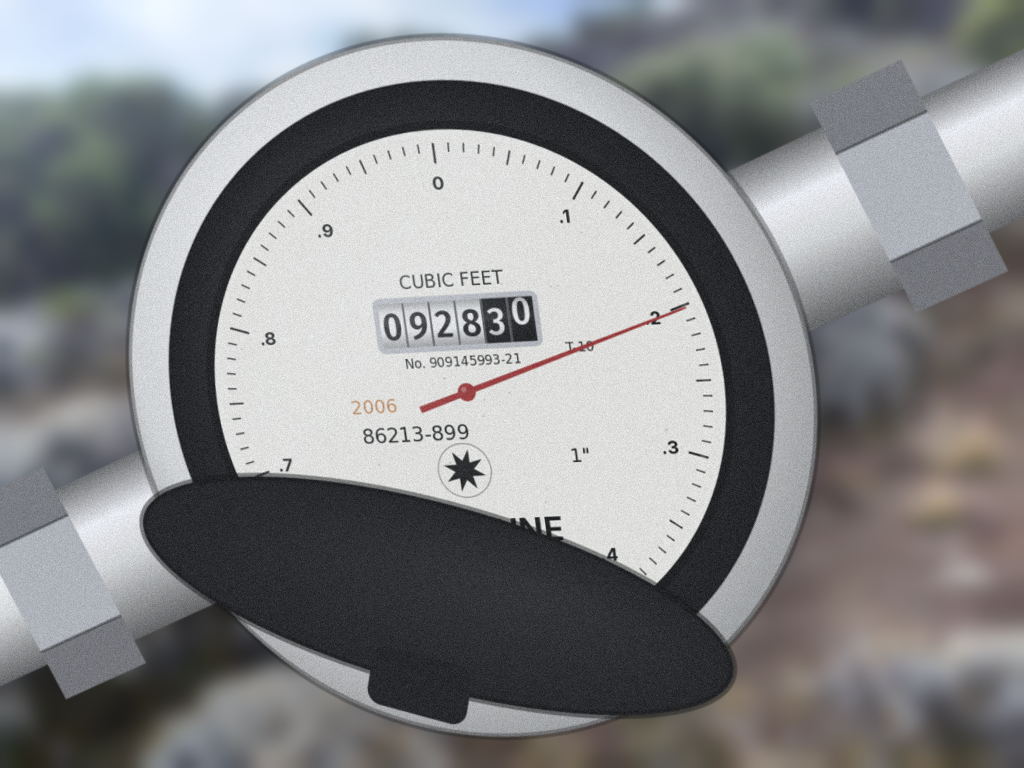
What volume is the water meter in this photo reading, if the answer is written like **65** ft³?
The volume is **92830.20** ft³
